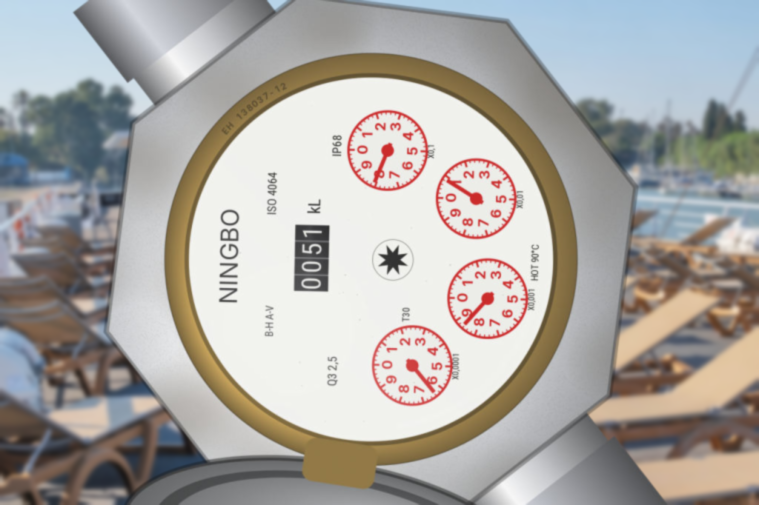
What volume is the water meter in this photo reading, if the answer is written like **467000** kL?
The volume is **51.8086** kL
